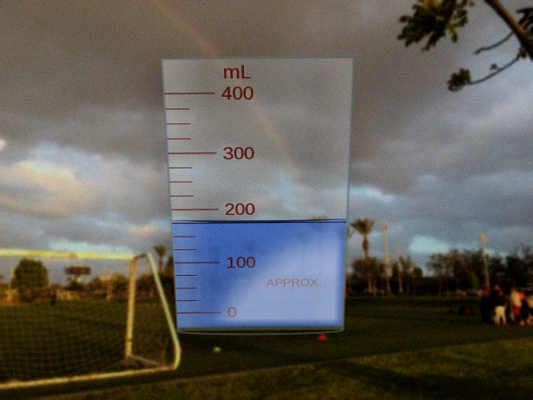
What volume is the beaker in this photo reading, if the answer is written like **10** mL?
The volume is **175** mL
